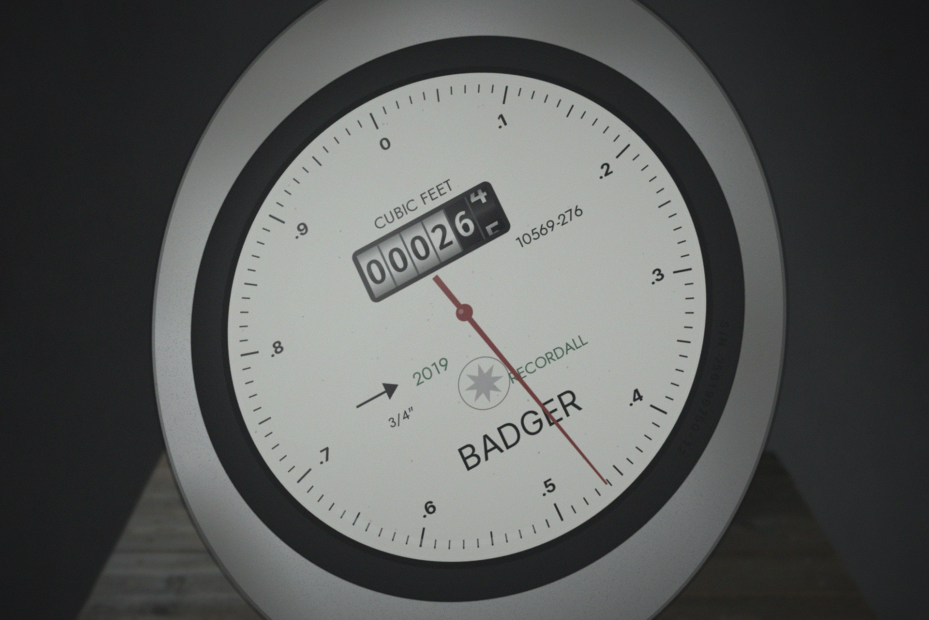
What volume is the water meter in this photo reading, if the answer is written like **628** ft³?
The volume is **264.46** ft³
